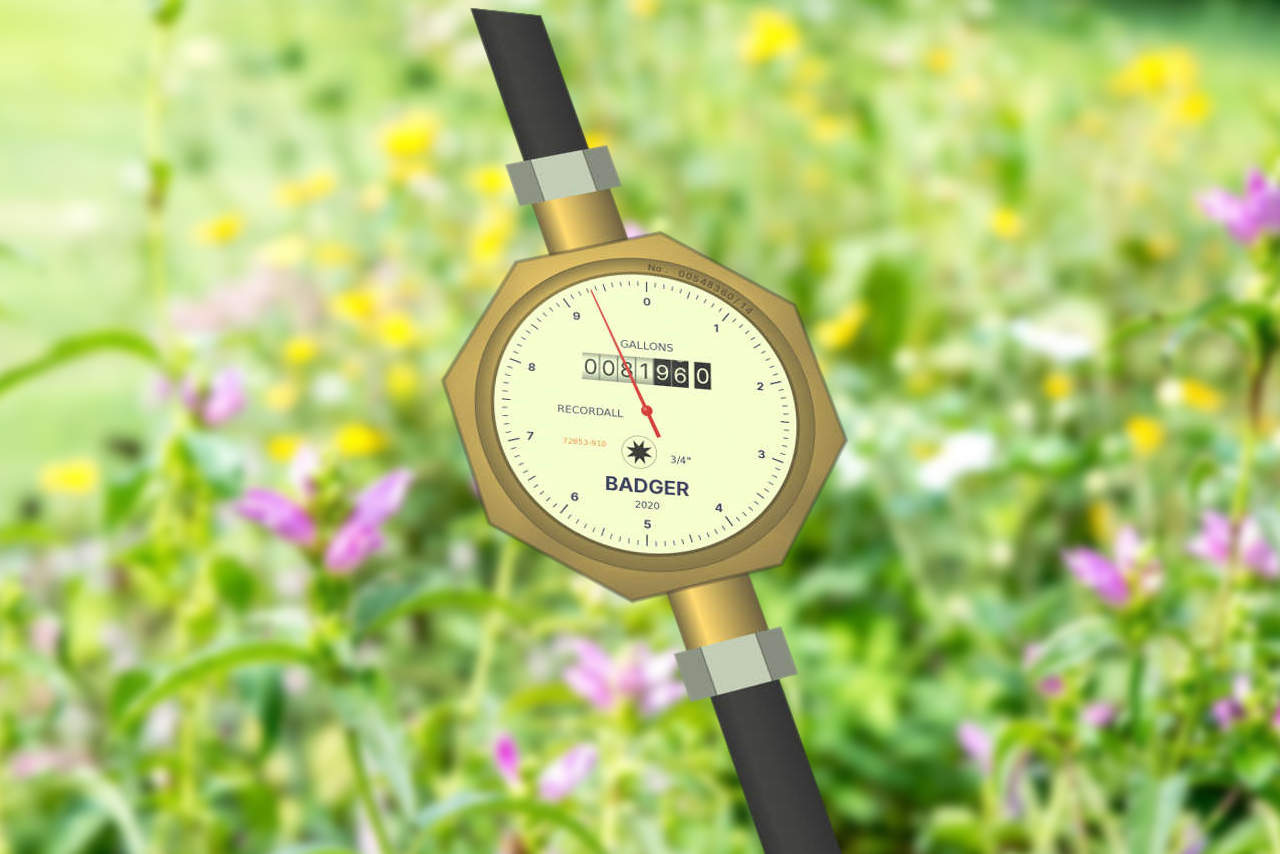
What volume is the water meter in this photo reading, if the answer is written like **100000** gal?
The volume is **81959.3** gal
